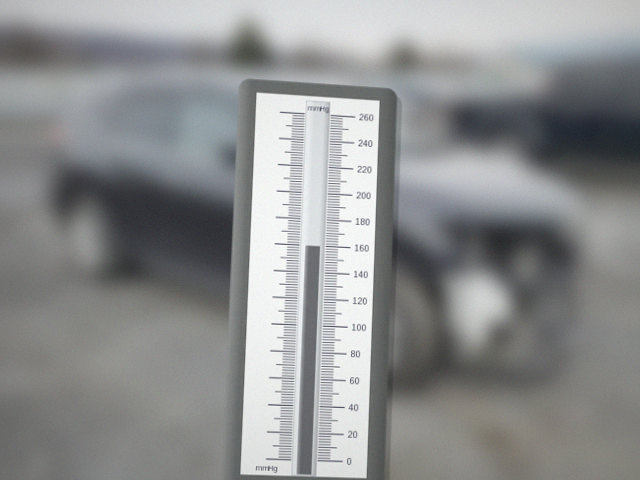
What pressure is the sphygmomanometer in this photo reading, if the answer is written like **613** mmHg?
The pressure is **160** mmHg
